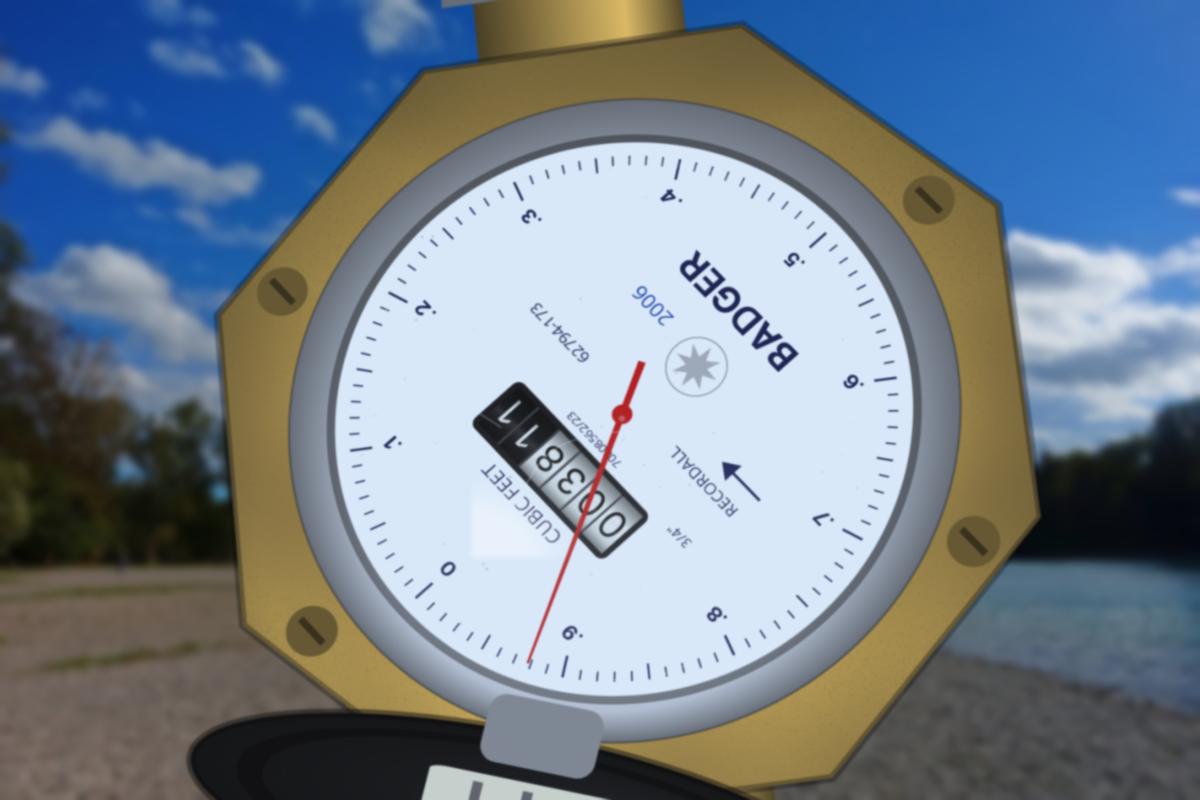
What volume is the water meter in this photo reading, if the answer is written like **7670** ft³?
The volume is **3810.92** ft³
